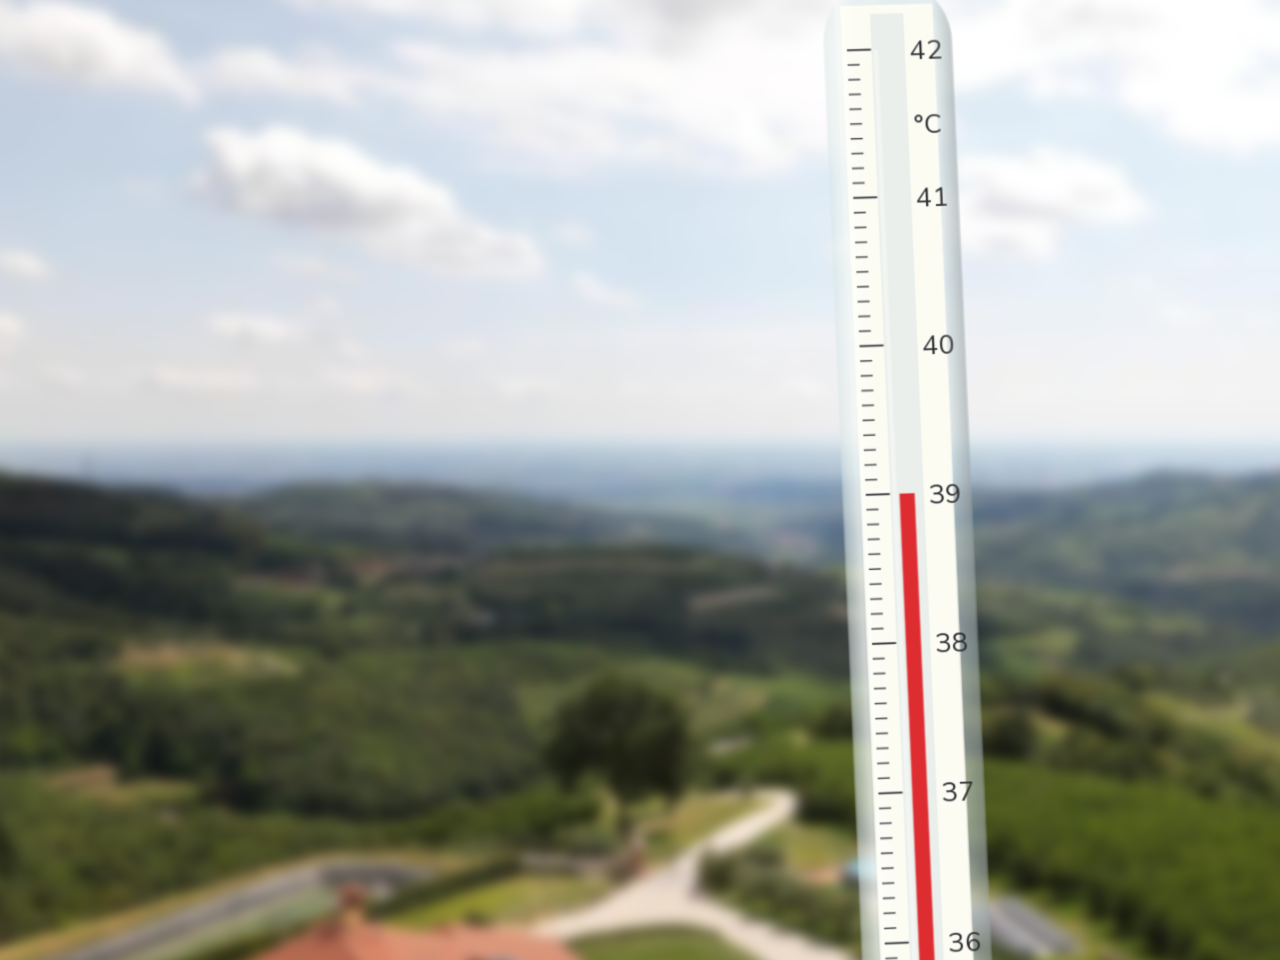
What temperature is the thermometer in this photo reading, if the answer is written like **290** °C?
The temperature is **39** °C
